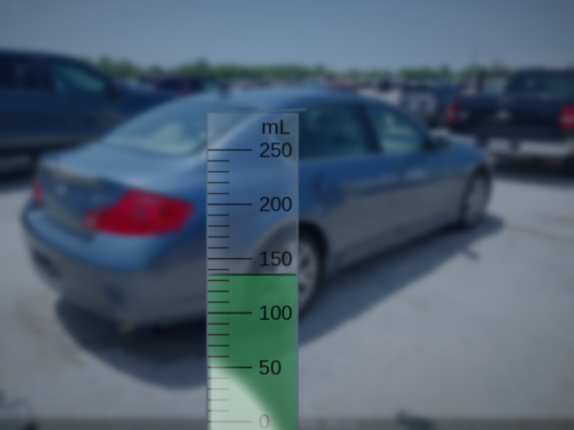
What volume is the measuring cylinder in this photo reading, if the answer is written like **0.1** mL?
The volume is **135** mL
